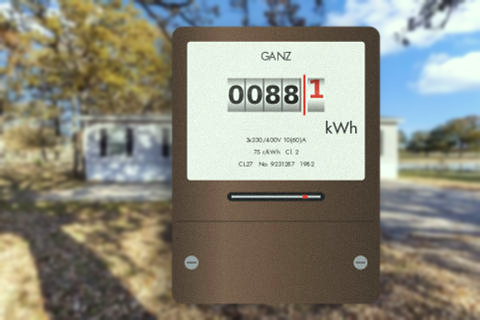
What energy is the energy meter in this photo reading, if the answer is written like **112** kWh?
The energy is **88.1** kWh
